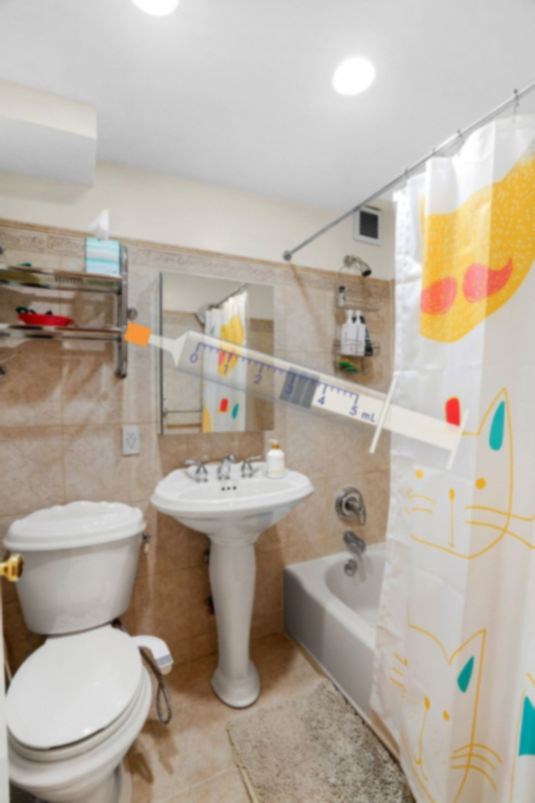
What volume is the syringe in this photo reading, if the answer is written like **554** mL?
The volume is **2.8** mL
